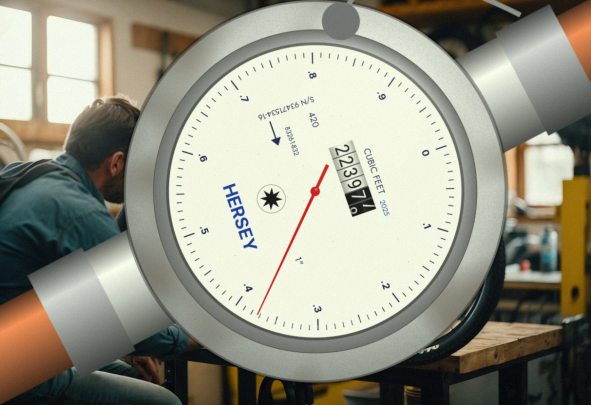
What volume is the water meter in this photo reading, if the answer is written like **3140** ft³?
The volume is **223977.37** ft³
